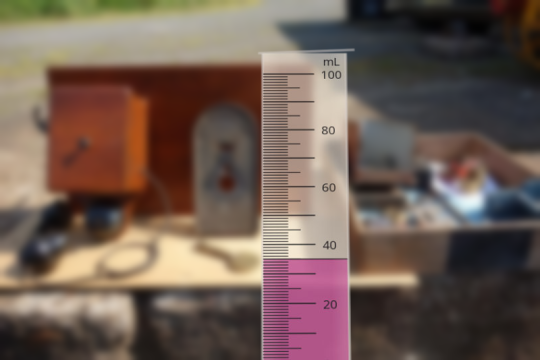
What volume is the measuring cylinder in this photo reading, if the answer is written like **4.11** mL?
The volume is **35** mL
